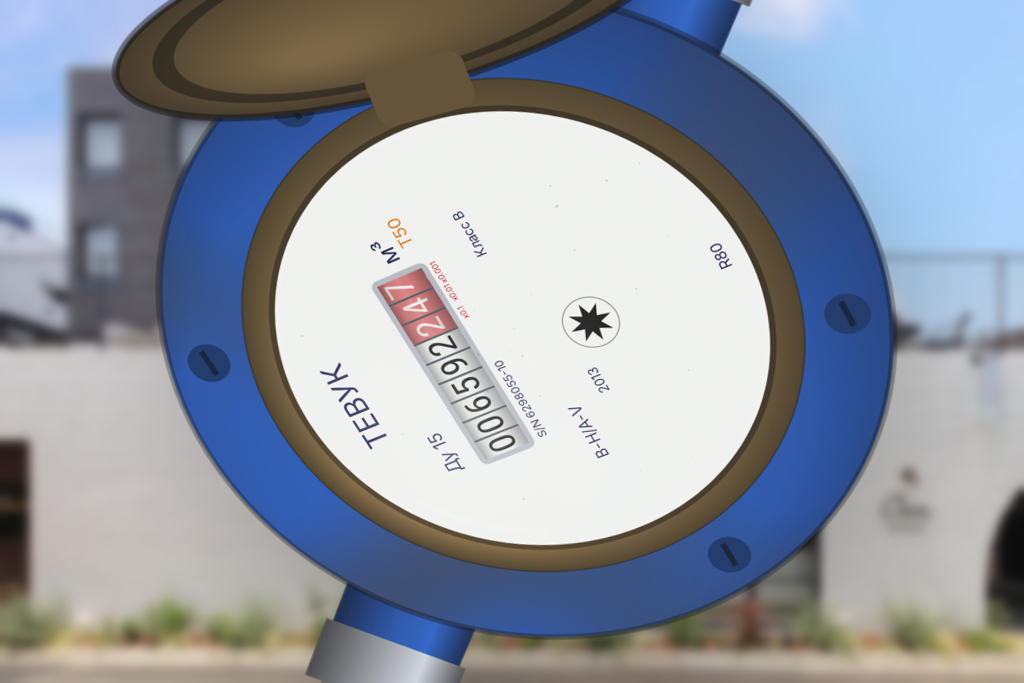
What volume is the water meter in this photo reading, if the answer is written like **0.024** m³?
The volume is **6592.247** m³
